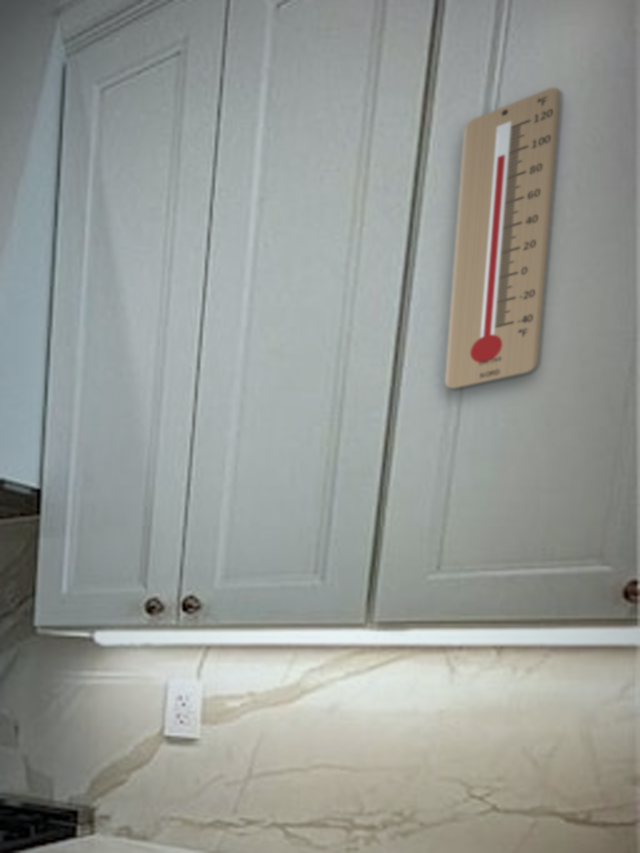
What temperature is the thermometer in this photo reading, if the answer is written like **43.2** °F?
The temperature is **100** °F
